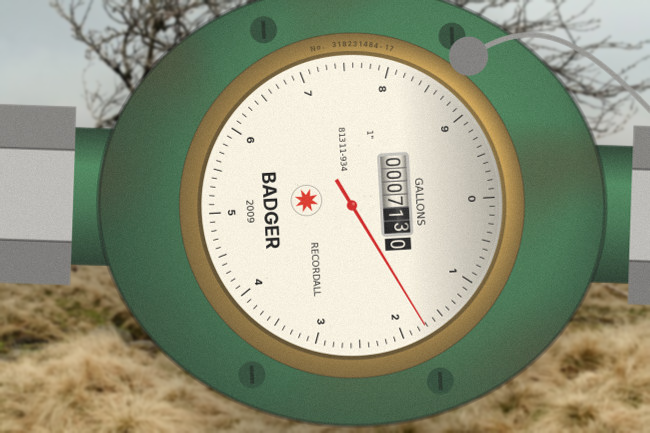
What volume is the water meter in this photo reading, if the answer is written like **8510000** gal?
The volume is **7131.7** gal
